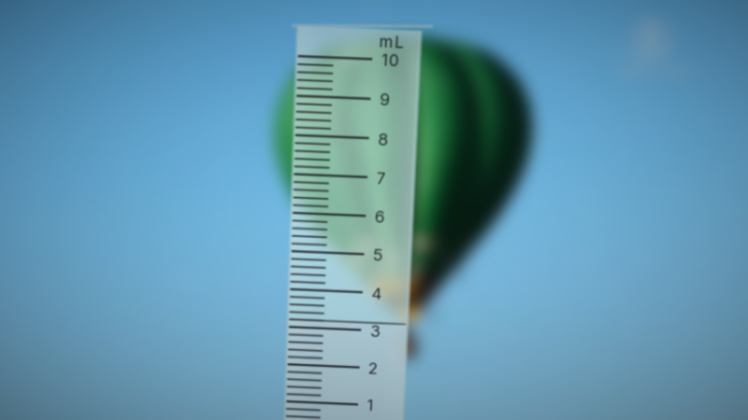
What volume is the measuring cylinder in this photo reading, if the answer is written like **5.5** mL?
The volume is **3.2** mL
